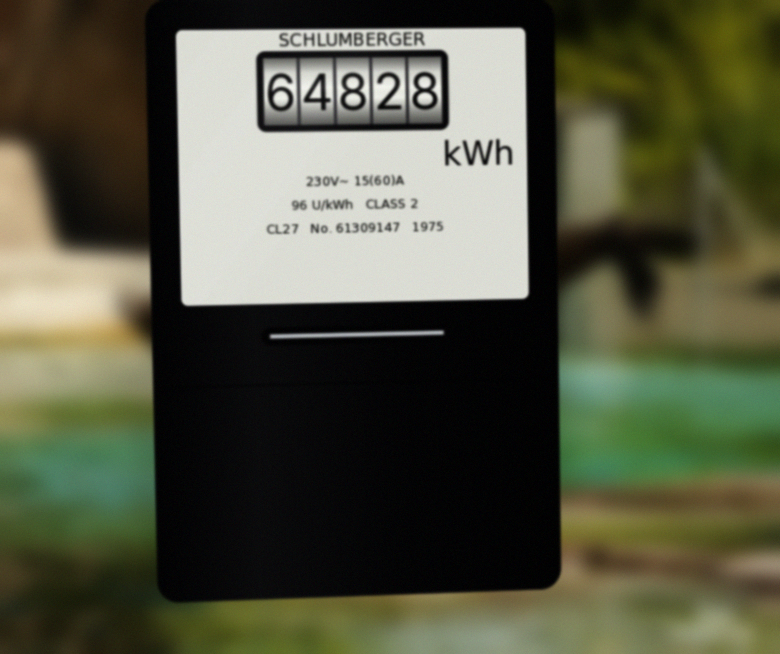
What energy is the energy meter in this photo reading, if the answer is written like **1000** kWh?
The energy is **64828** kWh
